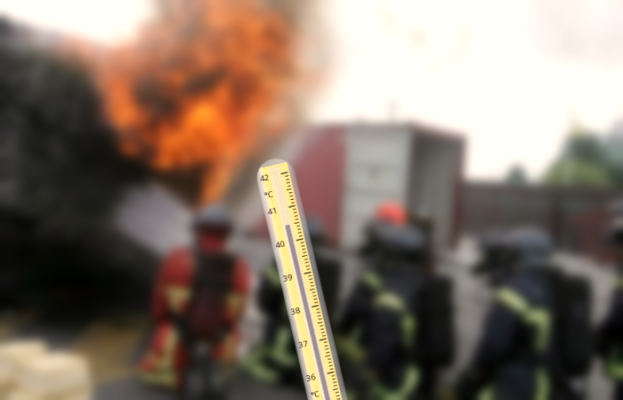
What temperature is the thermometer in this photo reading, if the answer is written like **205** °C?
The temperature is **40.5** °C
